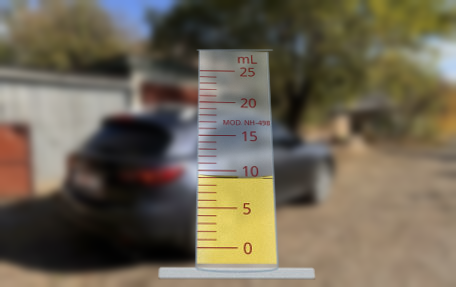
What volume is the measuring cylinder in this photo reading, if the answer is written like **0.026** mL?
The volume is **9** mL
